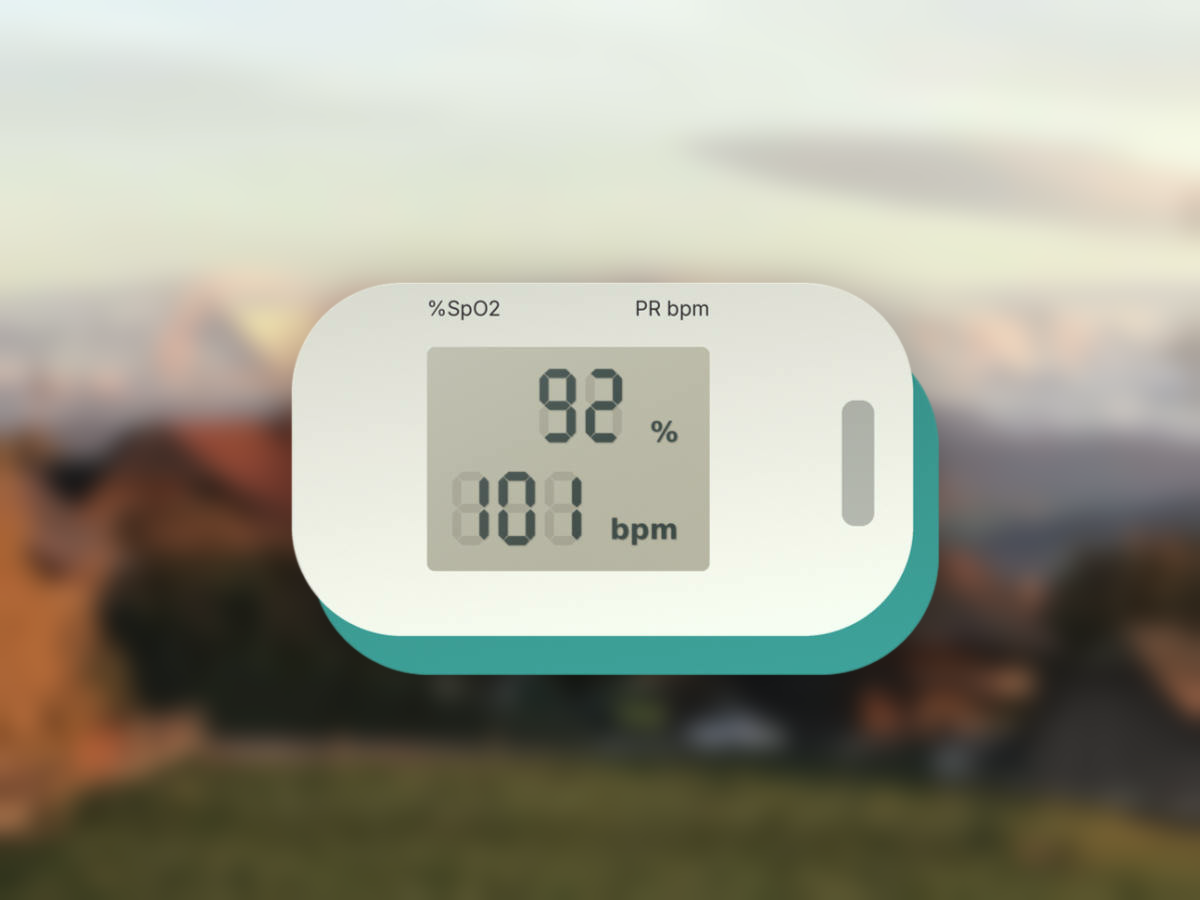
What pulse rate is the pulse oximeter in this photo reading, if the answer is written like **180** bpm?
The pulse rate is **101** bpm
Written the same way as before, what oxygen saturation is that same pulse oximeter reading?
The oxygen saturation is **92** %
